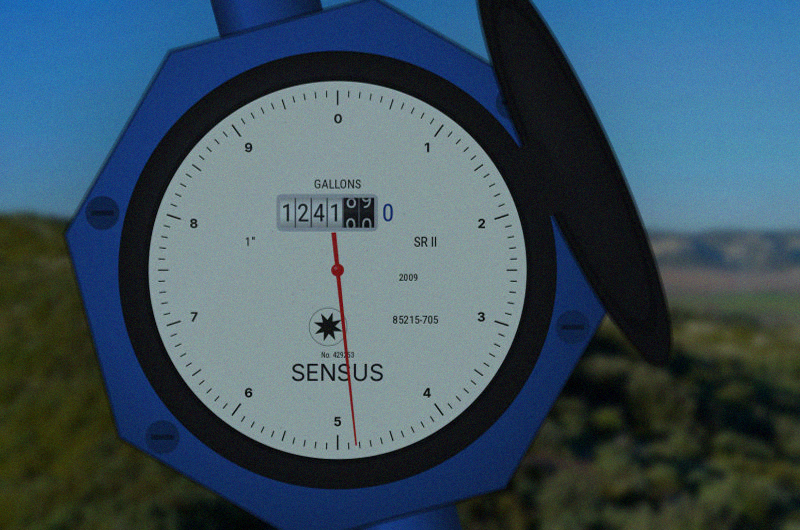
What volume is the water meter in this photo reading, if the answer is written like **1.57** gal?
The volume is **1241894.8** gal
